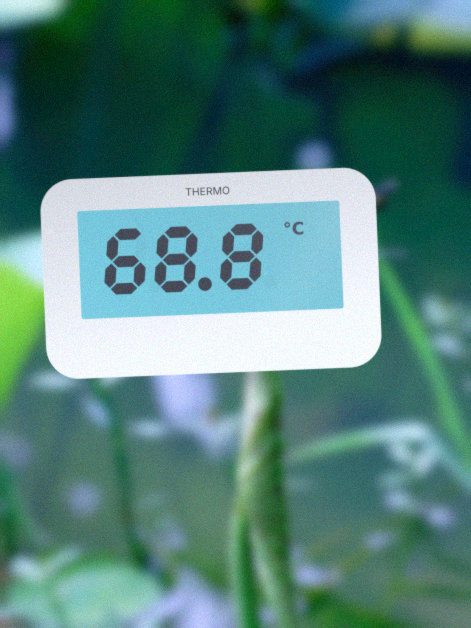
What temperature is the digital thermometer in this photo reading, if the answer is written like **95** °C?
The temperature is **68.8** °C
